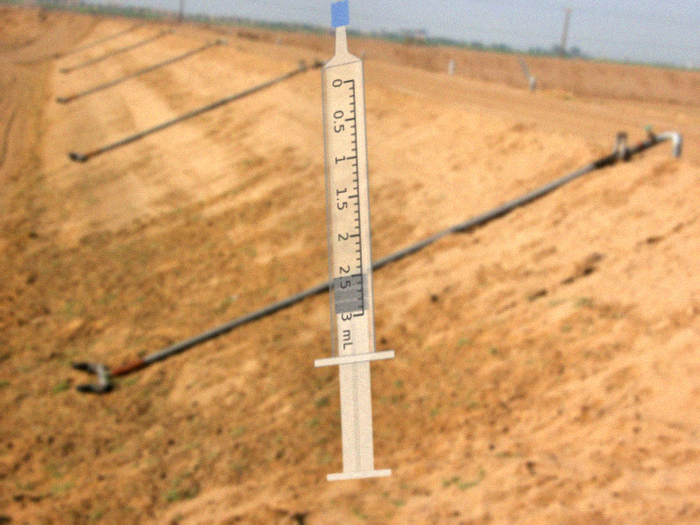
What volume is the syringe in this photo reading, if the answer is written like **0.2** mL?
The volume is **2.5** mL
